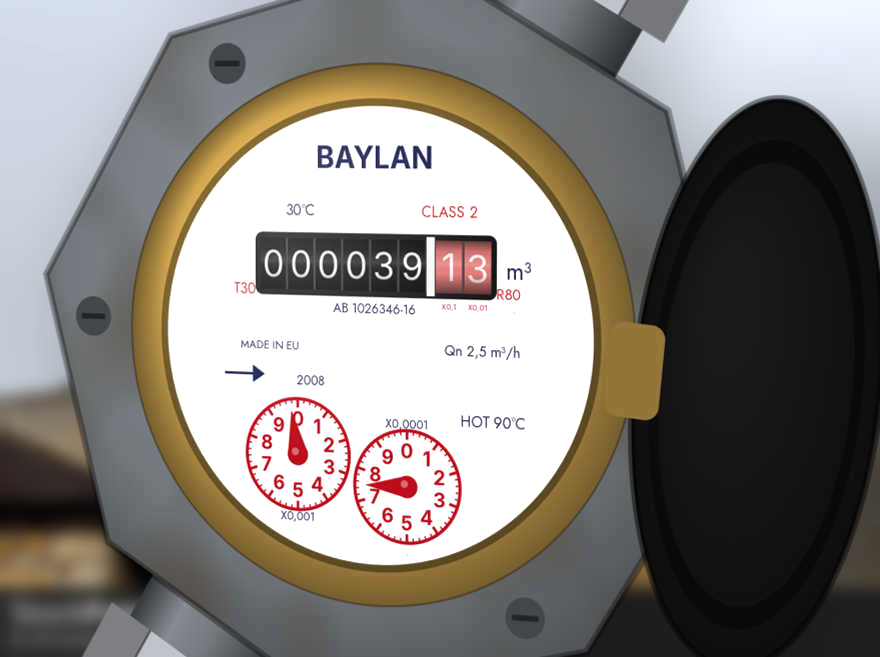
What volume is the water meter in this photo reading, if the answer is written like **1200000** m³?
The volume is **39.1297** m³
